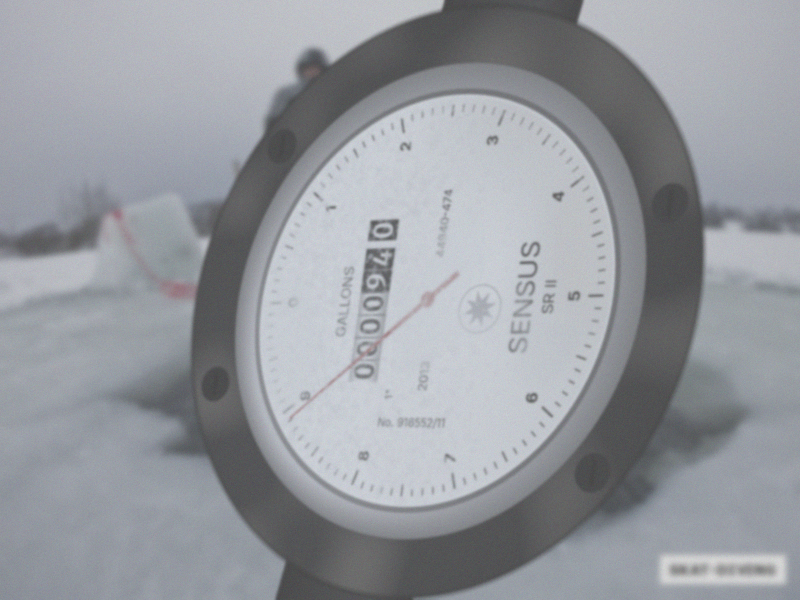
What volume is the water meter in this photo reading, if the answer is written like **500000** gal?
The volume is **938.9** gal
